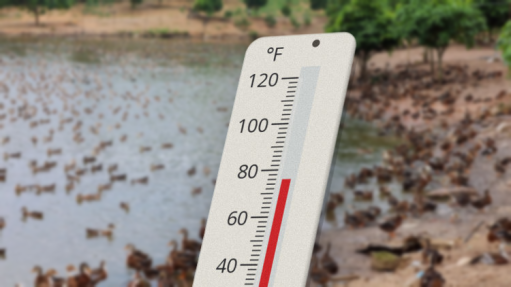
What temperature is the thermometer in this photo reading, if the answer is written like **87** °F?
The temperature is **76** °F
